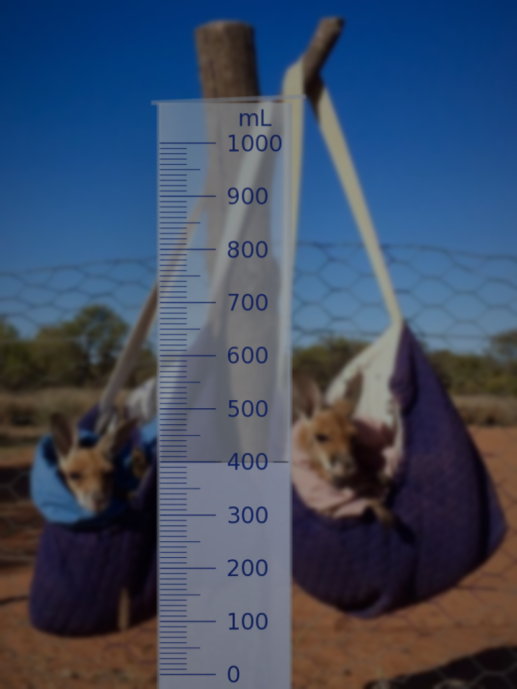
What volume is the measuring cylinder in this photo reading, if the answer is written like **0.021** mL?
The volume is **400** mL
